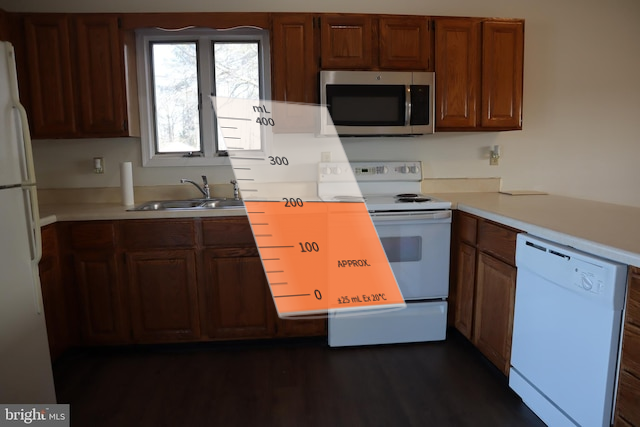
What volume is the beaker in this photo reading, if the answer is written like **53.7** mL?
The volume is **200** mL
